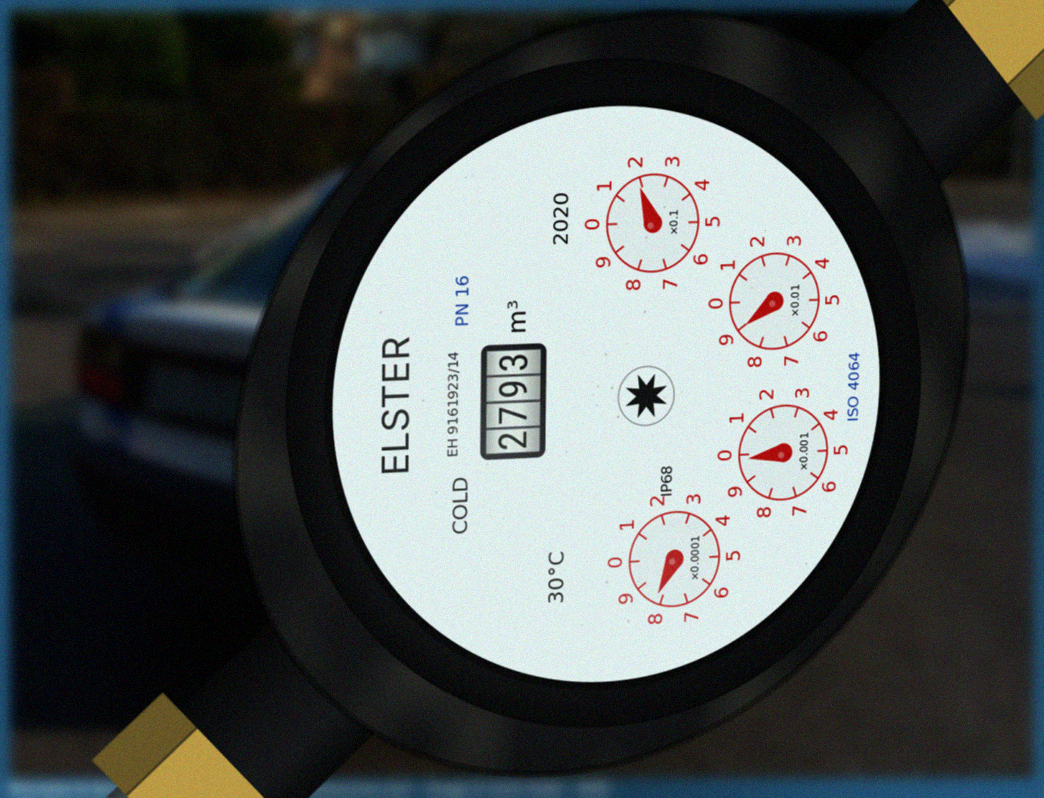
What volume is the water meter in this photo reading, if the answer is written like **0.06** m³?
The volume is **2793.1898** m³
